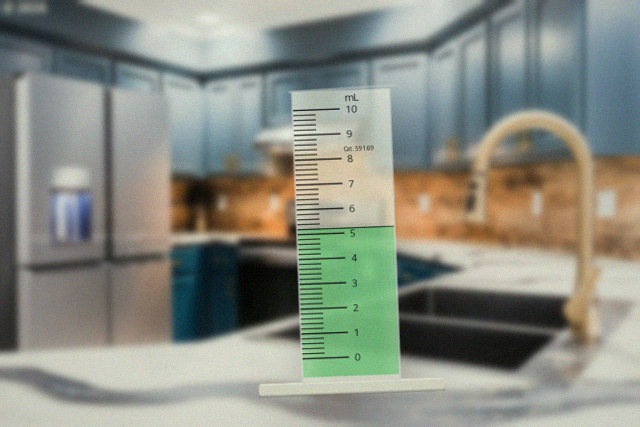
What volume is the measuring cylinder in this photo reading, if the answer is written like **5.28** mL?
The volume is **5.2** mL
